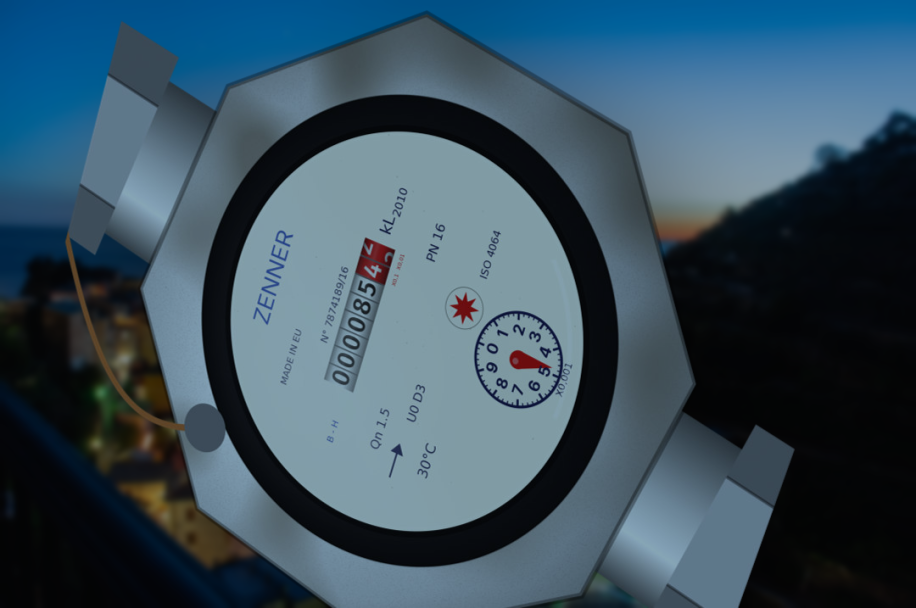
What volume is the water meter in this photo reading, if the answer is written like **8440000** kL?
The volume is **85.424** kL
